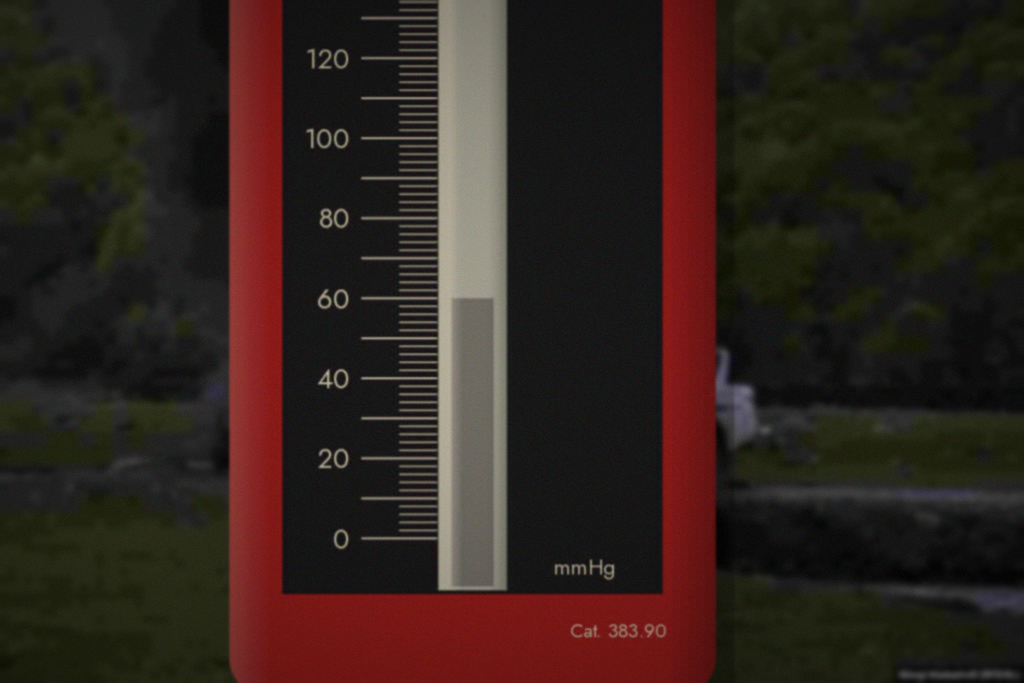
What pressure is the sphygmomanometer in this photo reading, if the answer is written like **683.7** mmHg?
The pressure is **60** mmHg
